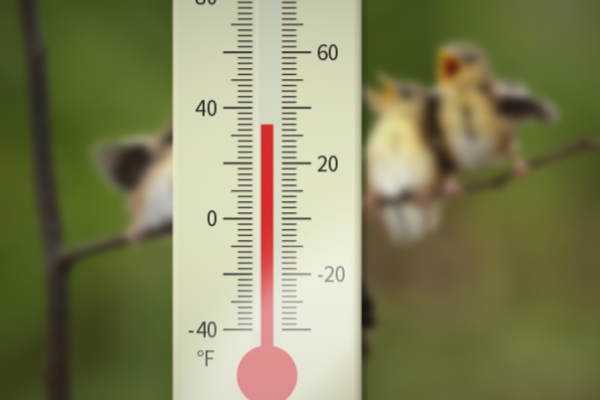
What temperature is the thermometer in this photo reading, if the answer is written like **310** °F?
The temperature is **34** °F
